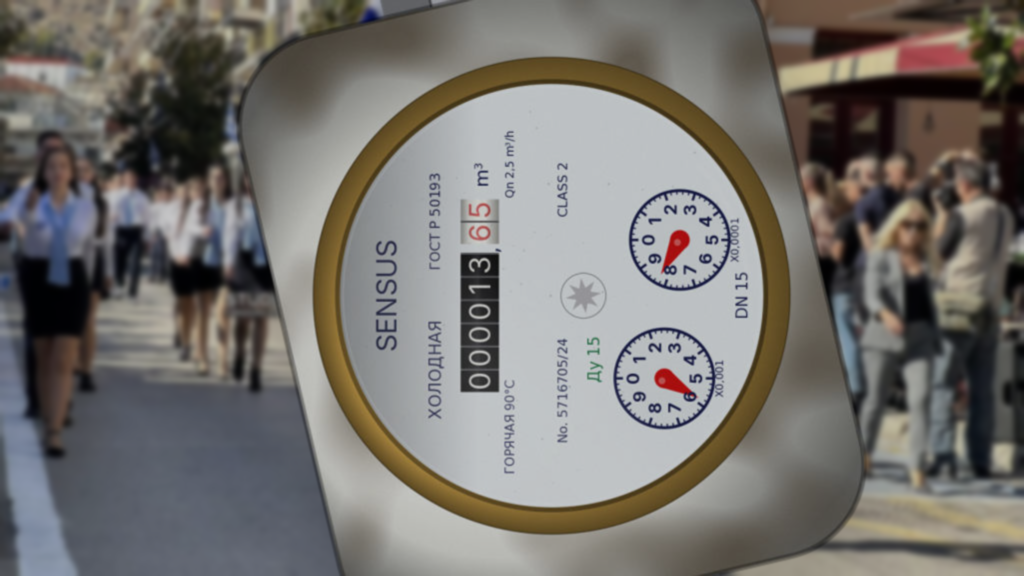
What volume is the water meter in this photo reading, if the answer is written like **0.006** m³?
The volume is **13.6558** m³
